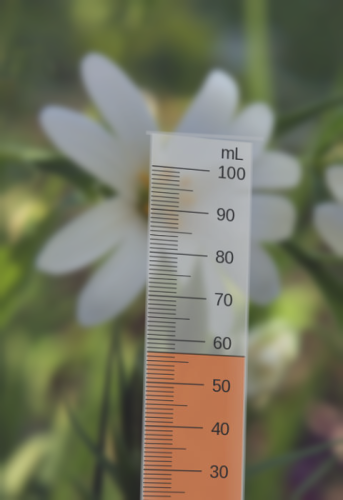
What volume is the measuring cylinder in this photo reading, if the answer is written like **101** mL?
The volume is **57** mL
